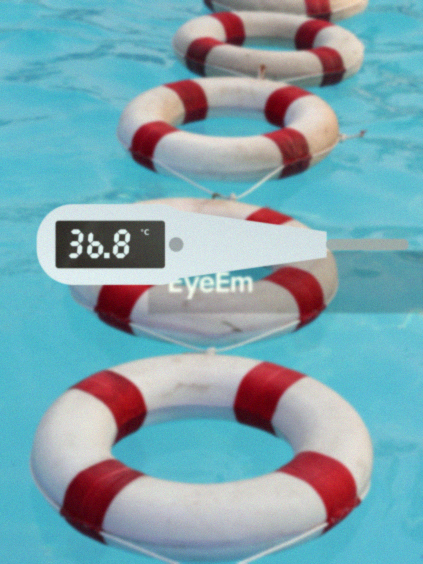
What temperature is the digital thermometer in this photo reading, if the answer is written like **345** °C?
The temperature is **36.8** °C
